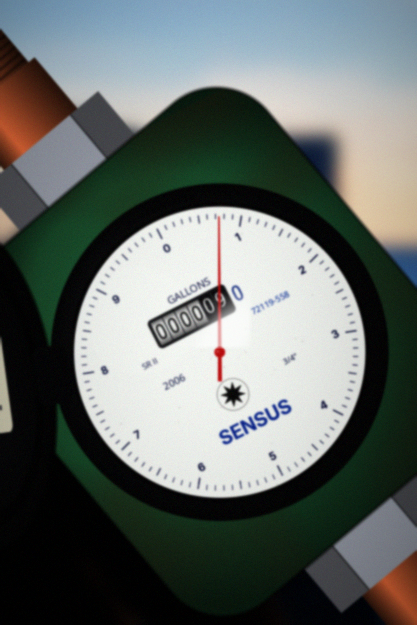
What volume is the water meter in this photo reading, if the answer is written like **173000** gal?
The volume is **90.7** gal
